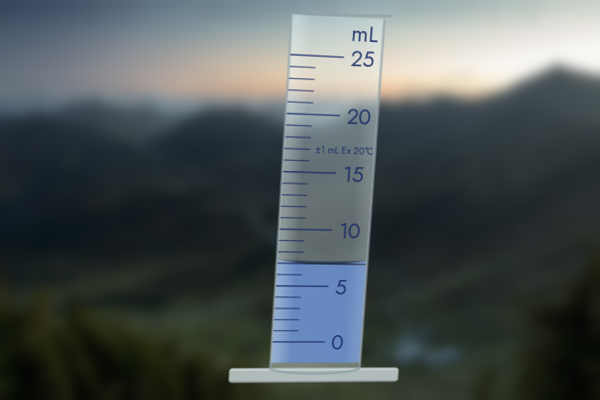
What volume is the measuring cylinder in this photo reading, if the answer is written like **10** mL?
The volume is **7** mL
